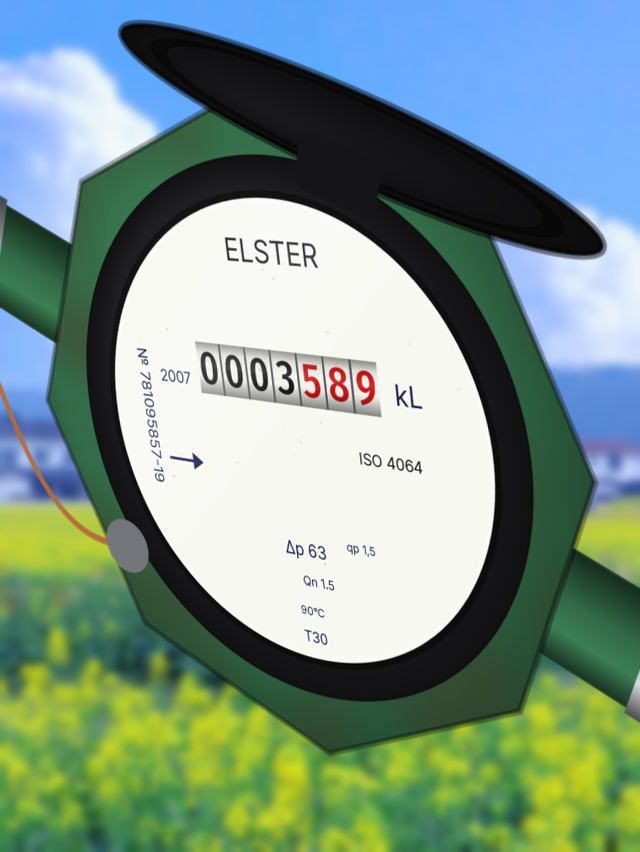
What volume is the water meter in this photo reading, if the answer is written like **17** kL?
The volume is **3.589** kL
